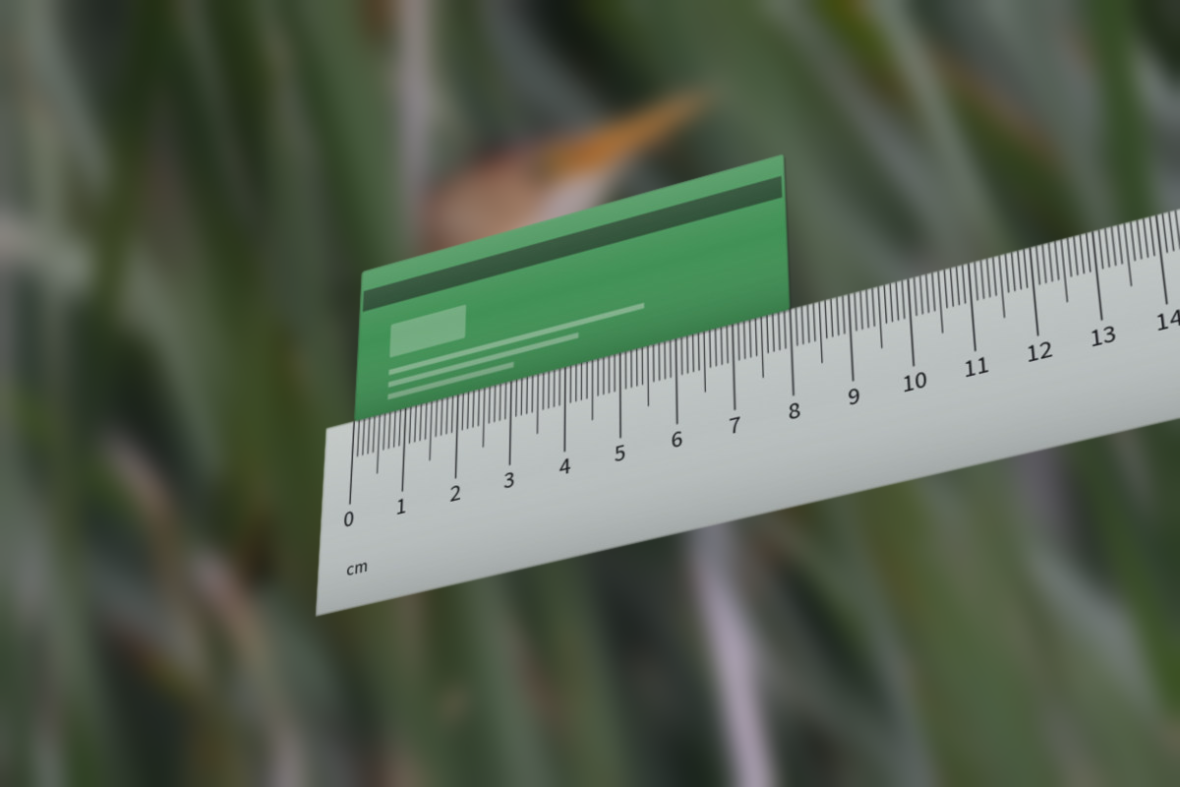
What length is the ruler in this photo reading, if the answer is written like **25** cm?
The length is **8** cm
